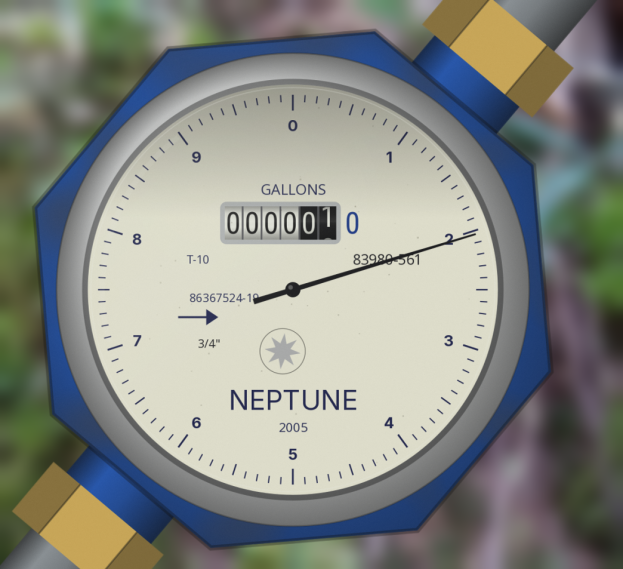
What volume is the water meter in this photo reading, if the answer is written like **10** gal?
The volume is **12.0** gal
